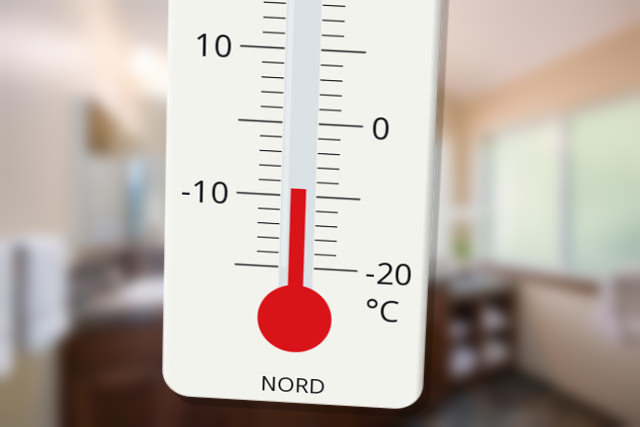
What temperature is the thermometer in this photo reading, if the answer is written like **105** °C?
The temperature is **-9** °C
